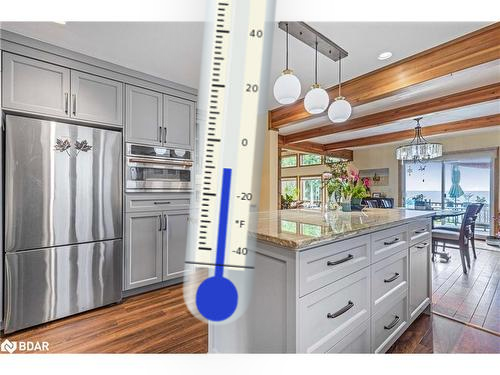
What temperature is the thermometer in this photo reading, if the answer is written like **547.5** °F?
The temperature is **-10** °F
